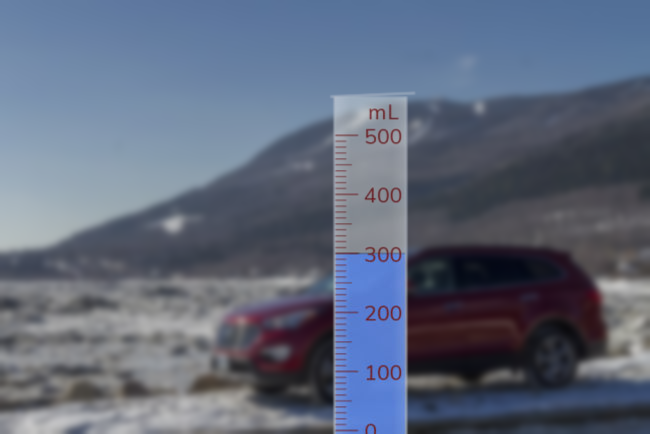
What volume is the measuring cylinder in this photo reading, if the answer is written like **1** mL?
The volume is **300** mL
